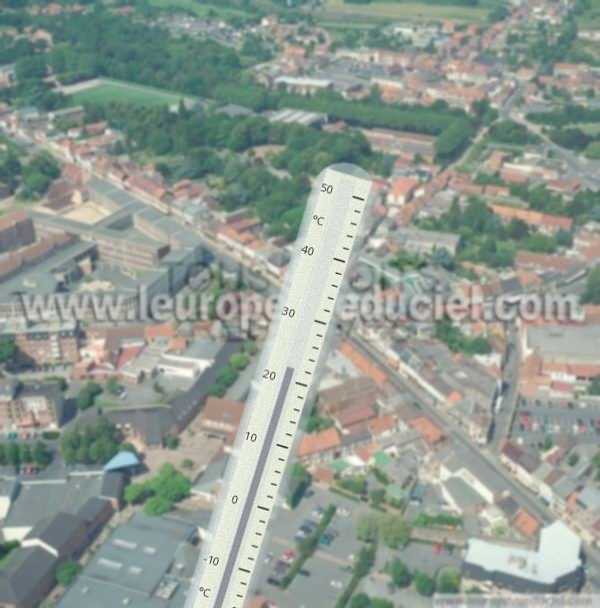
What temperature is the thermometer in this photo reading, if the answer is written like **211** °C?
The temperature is **22** °C
